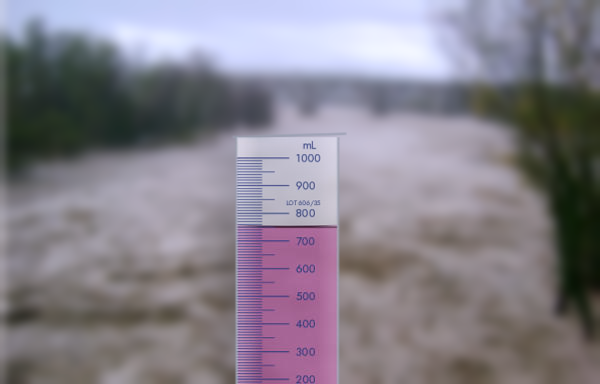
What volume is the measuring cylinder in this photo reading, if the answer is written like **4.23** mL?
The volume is **750** mL
